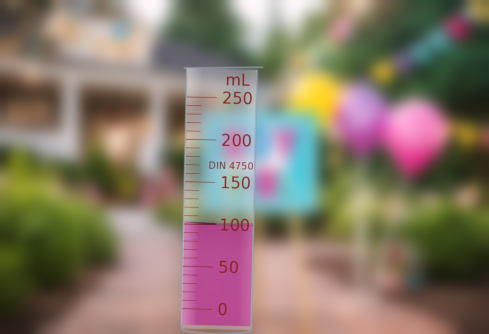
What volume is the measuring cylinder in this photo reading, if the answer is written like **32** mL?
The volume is **100** mL
